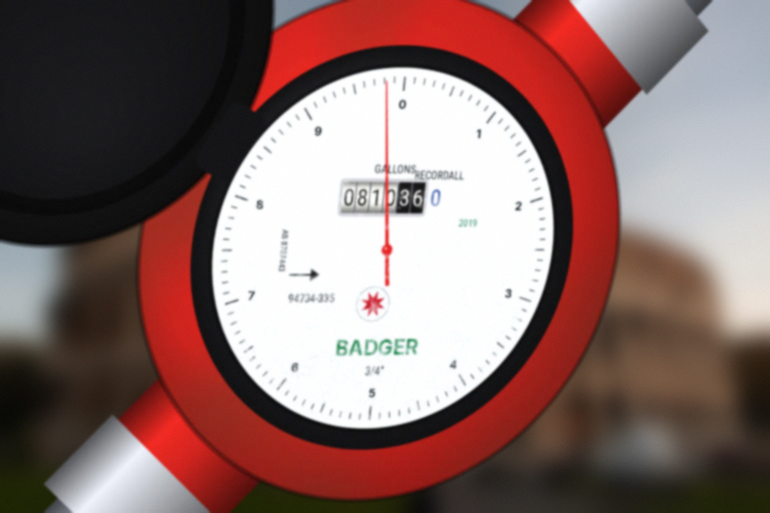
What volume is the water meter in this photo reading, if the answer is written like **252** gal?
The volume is **810359.8** gal
